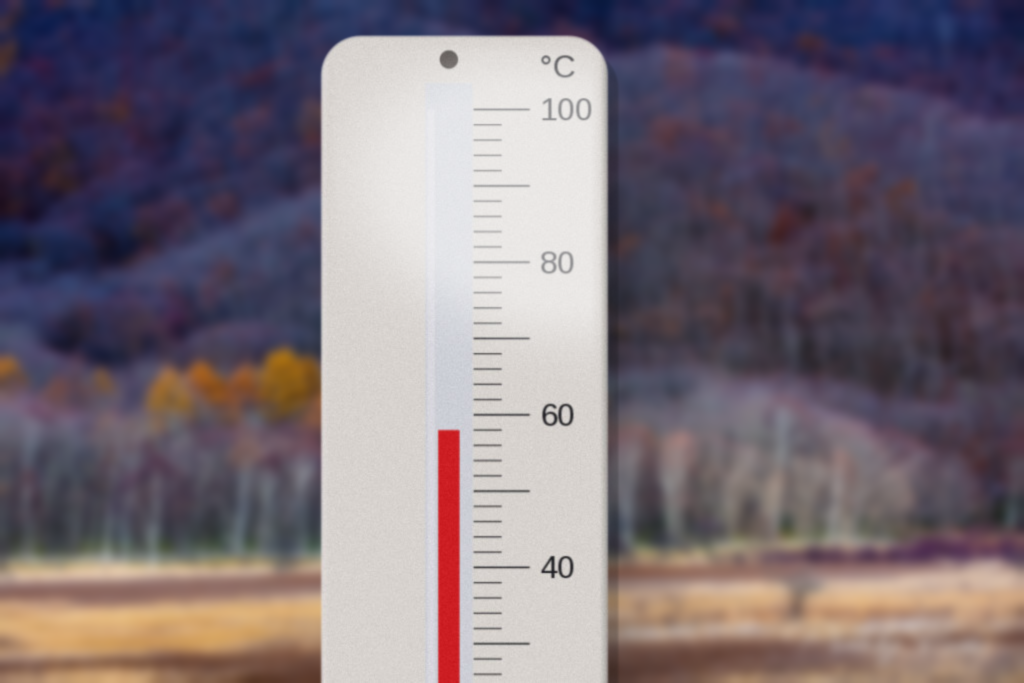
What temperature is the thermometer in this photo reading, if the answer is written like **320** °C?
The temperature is **58** °C
